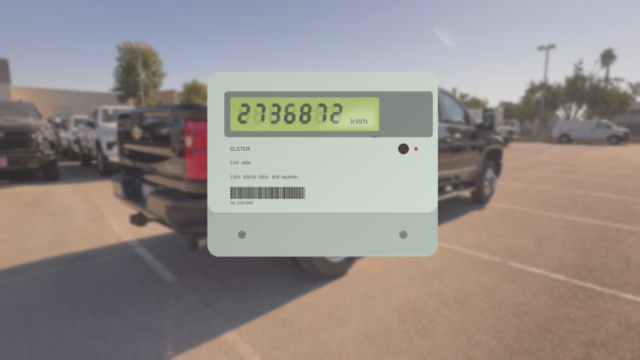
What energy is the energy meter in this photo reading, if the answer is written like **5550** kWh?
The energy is **2736872** kWh
